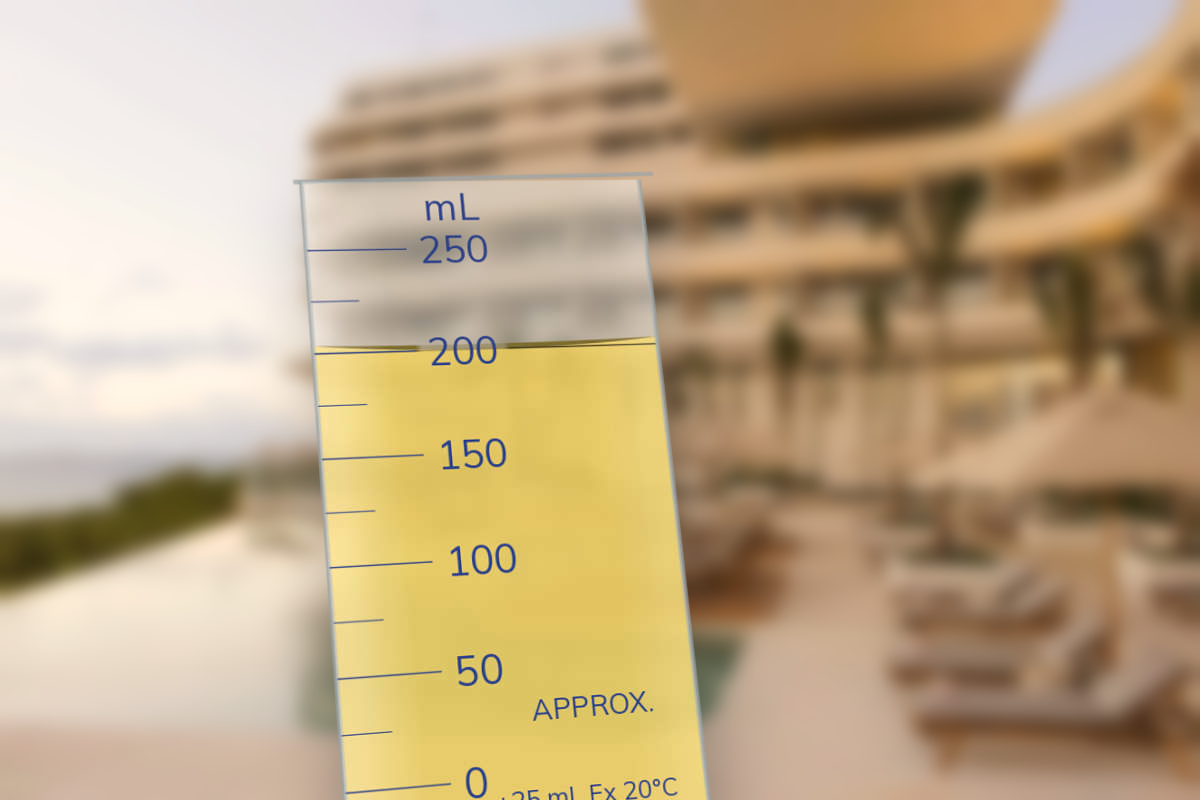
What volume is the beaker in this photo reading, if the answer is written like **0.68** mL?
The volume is **200** mL
